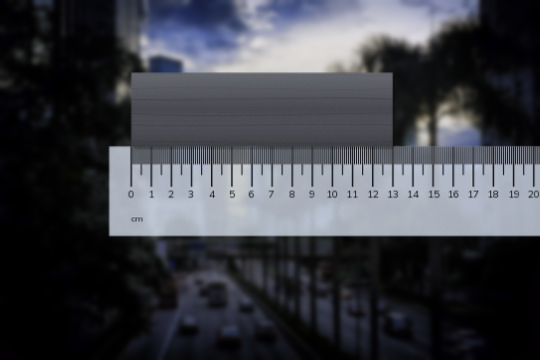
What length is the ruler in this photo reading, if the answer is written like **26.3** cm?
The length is **13** cm
